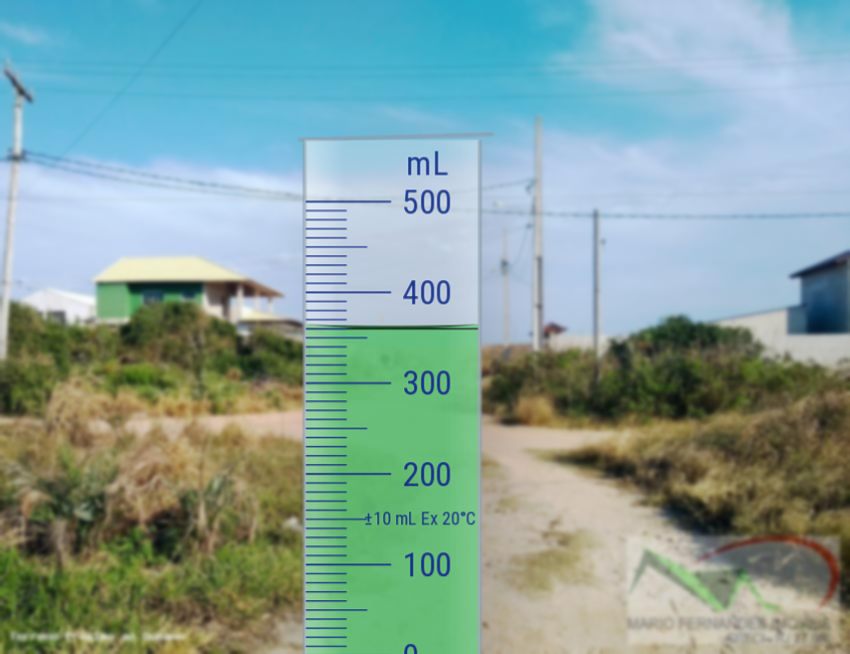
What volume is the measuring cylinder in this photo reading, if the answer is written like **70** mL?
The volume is **360** mL
